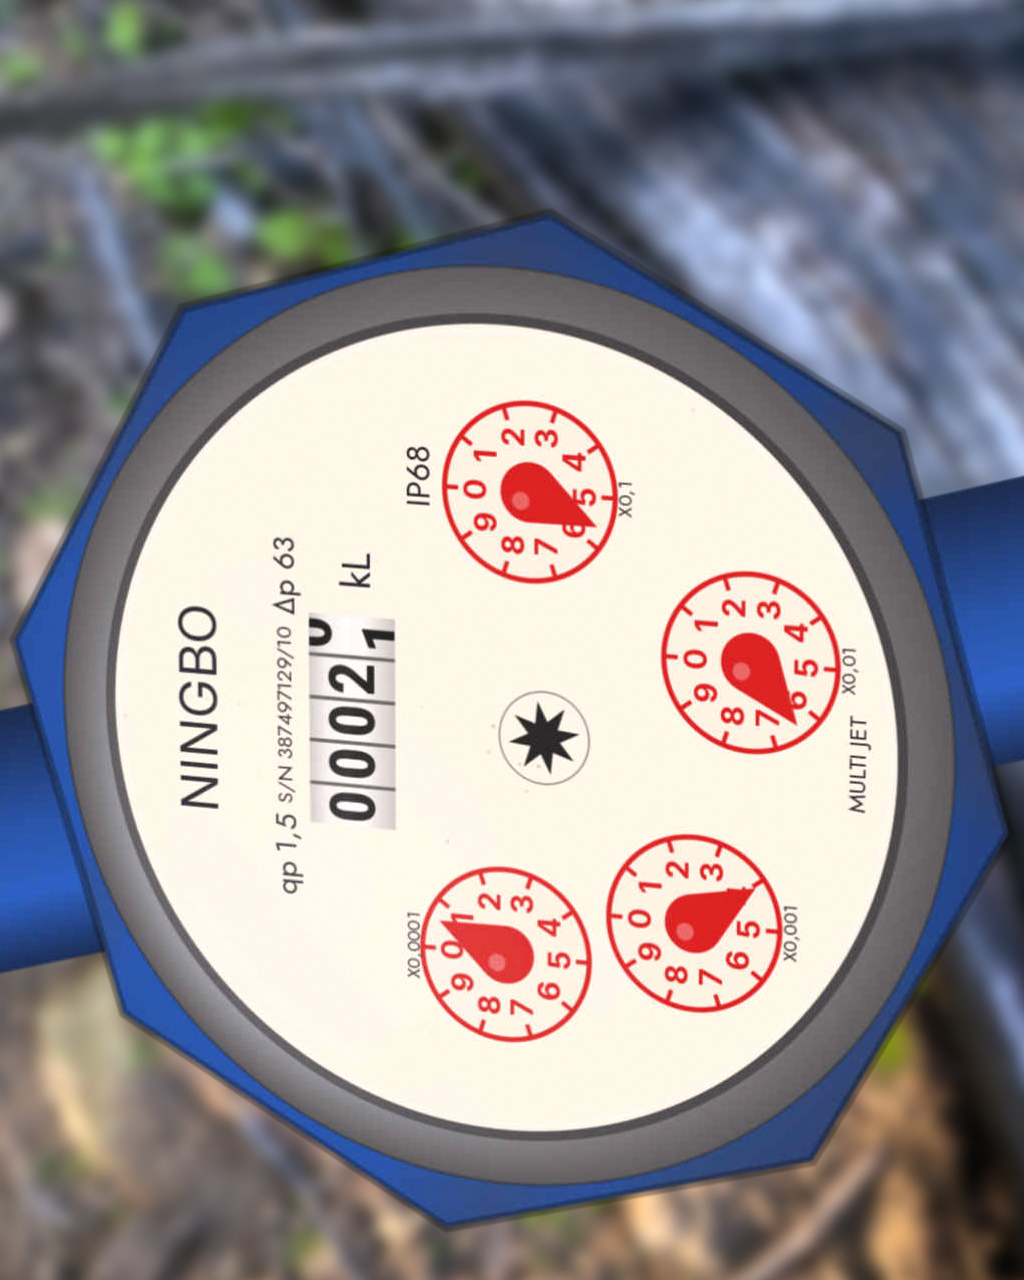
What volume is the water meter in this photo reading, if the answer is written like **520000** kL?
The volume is **20.5640** kL
